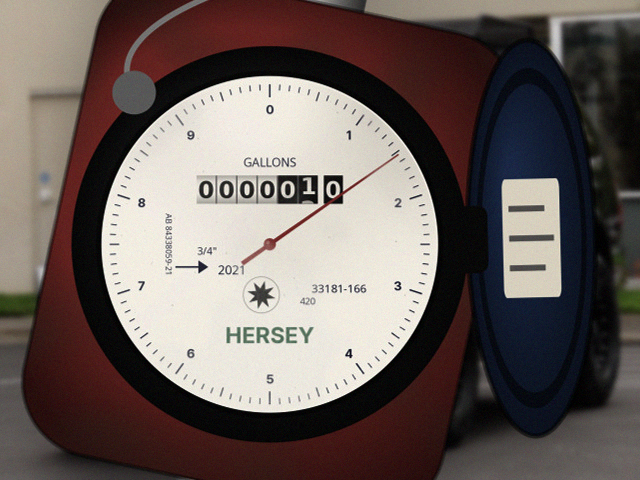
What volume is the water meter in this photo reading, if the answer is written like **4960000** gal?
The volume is **11.5** gal
